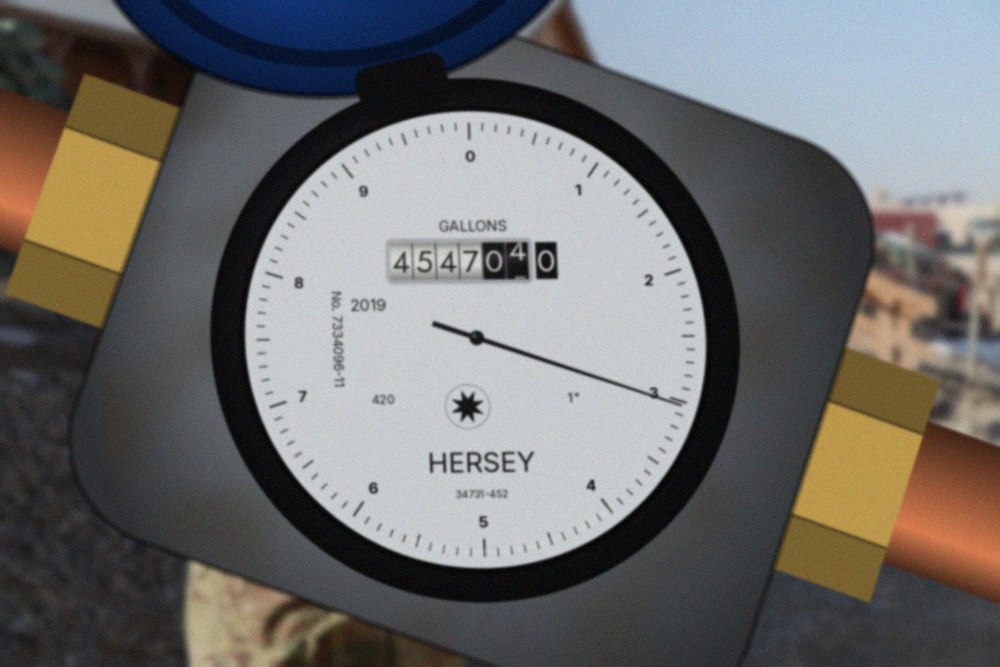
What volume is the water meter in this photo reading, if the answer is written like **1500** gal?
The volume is **4547043.0** gal
